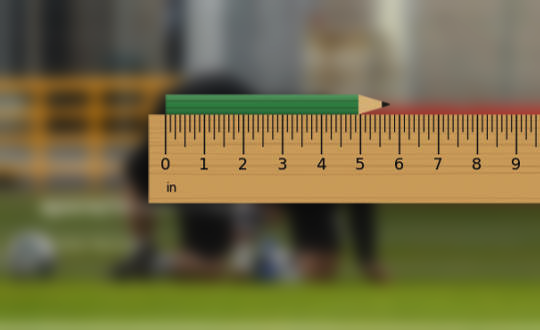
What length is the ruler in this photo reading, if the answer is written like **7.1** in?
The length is **5.75** in
